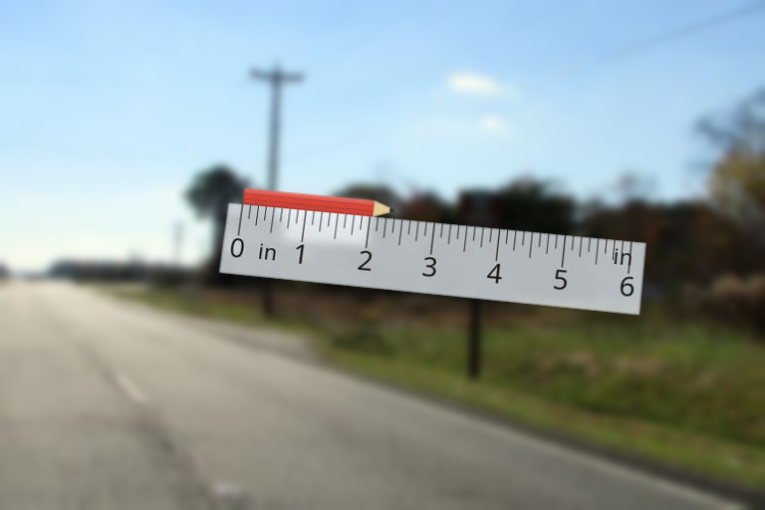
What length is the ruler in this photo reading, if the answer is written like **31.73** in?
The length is **2.375** in
